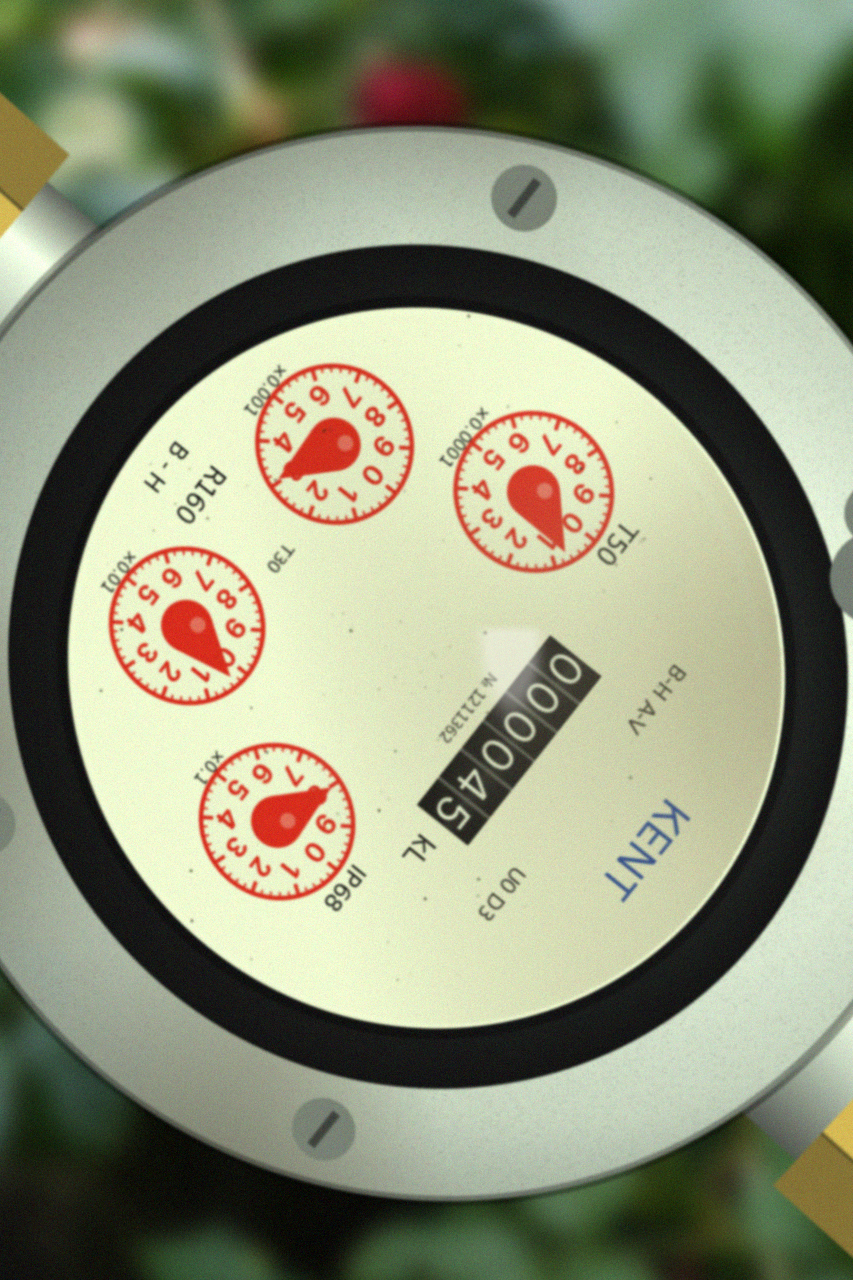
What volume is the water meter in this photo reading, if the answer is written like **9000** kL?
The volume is **45.8030** kL
